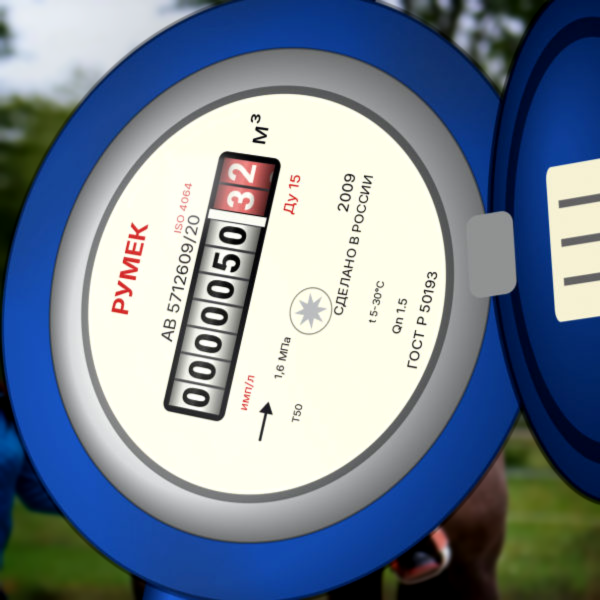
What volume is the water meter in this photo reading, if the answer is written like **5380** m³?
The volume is **50.32** m³
